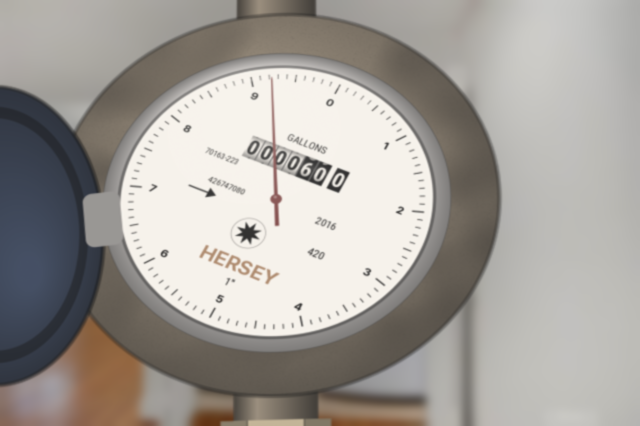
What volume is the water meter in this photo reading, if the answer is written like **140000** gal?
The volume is **599.2** gal
